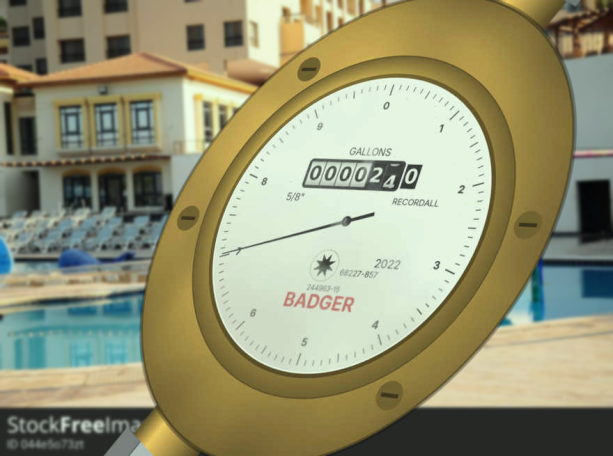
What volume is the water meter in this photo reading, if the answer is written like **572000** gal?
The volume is **237.0** gal
